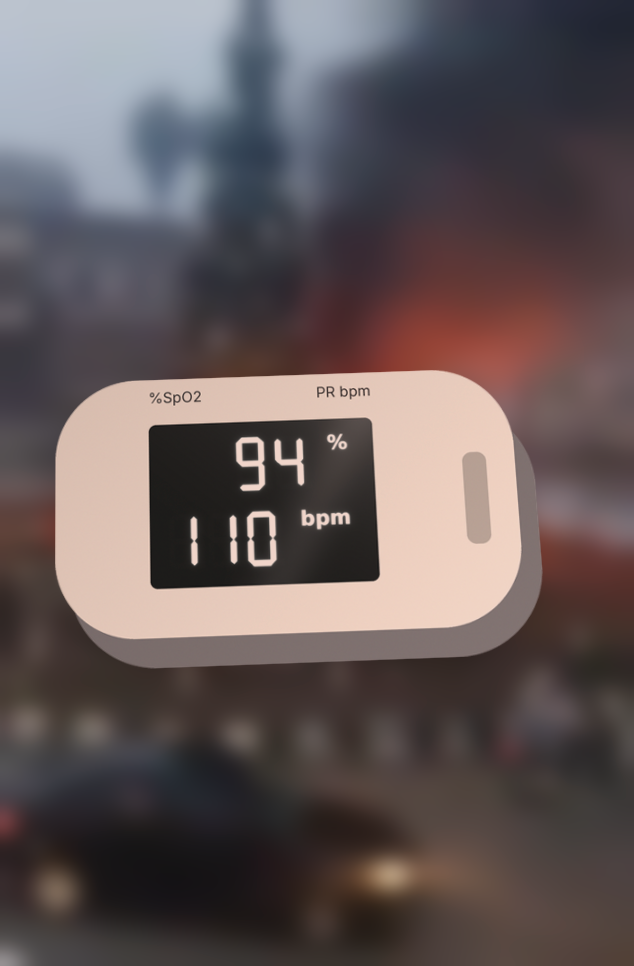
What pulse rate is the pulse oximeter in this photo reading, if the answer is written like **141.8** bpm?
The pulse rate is **110** bpm
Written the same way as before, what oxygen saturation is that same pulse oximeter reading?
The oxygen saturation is **94** %
